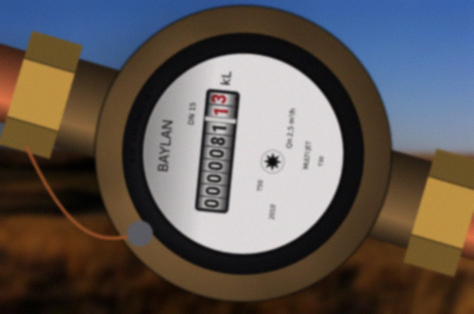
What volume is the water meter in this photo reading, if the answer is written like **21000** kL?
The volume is **81.13** kL
